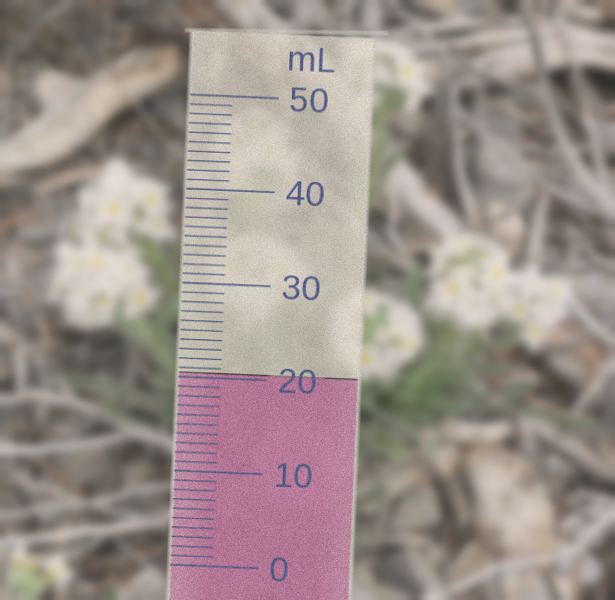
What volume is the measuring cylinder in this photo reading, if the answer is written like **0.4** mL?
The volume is **20.5** mL
